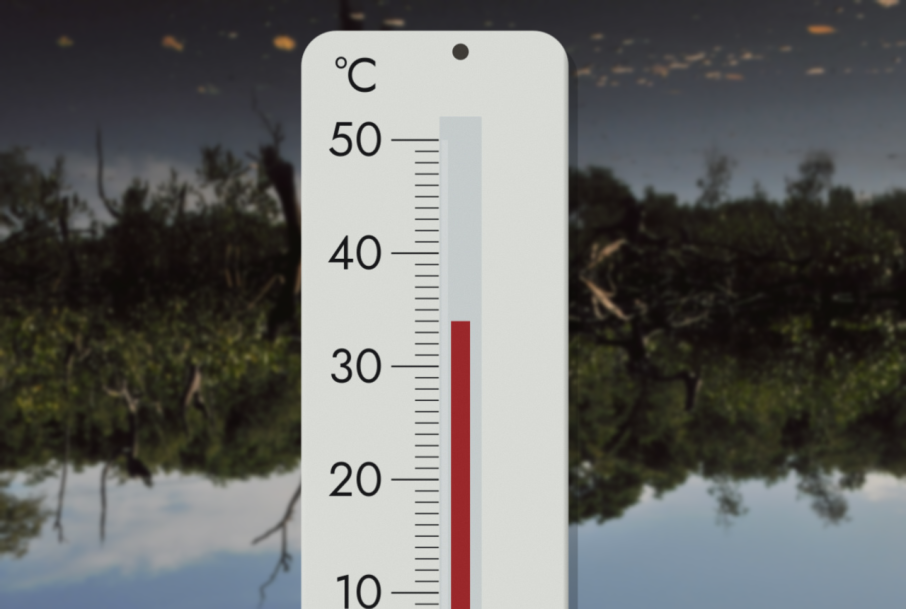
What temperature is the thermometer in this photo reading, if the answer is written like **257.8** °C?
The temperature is **34** °C
